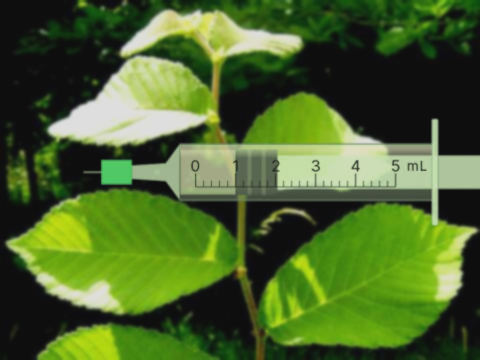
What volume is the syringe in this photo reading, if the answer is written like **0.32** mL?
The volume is **1** mL
